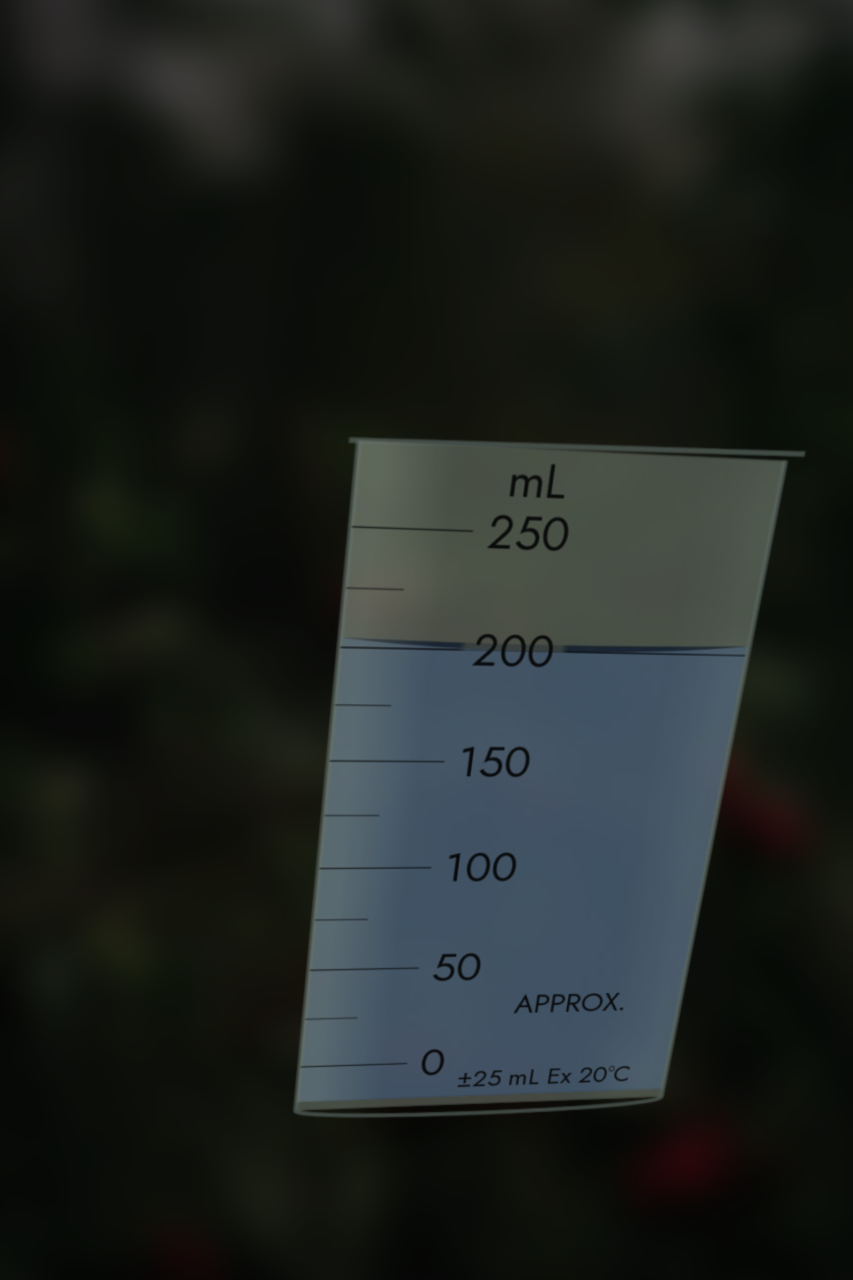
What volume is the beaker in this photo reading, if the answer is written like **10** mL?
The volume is **200** mL
